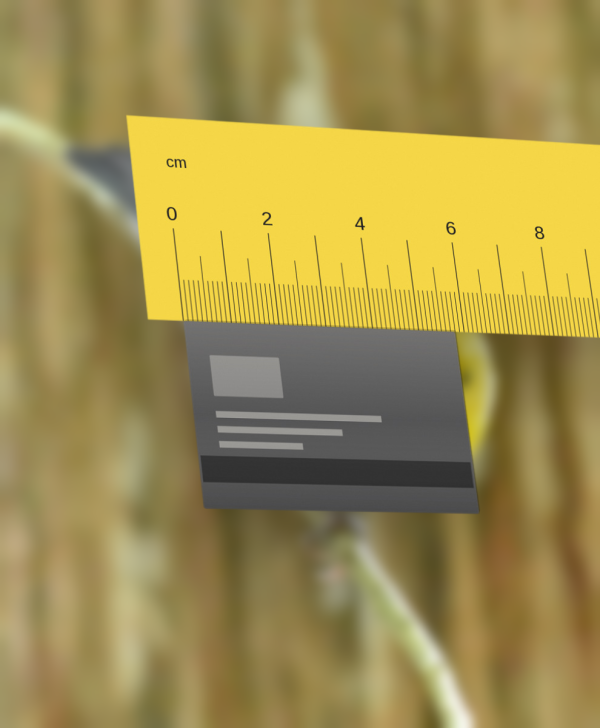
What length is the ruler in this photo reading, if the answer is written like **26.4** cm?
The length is **5.8** cm
